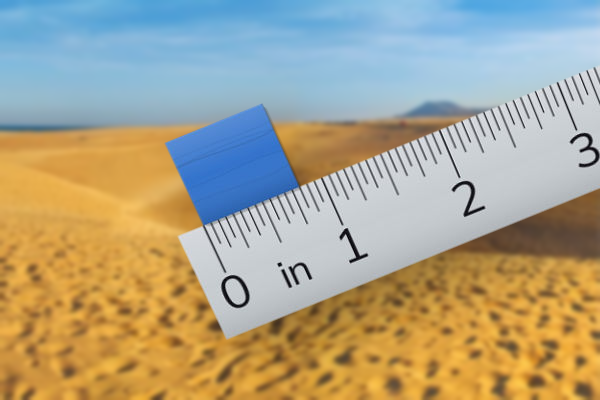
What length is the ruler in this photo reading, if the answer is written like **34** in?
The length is **0.8125** in
